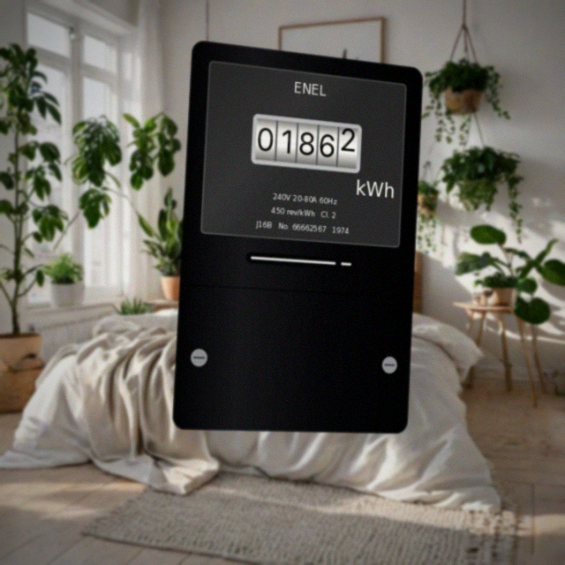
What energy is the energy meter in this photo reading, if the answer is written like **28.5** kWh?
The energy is **1862** kWh
